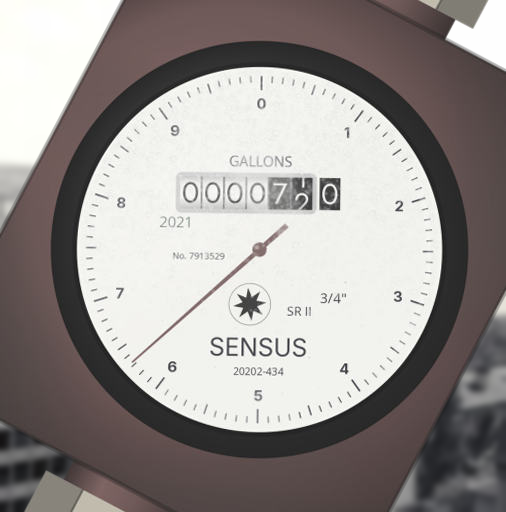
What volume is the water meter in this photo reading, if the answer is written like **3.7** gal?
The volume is **716.3** gal
